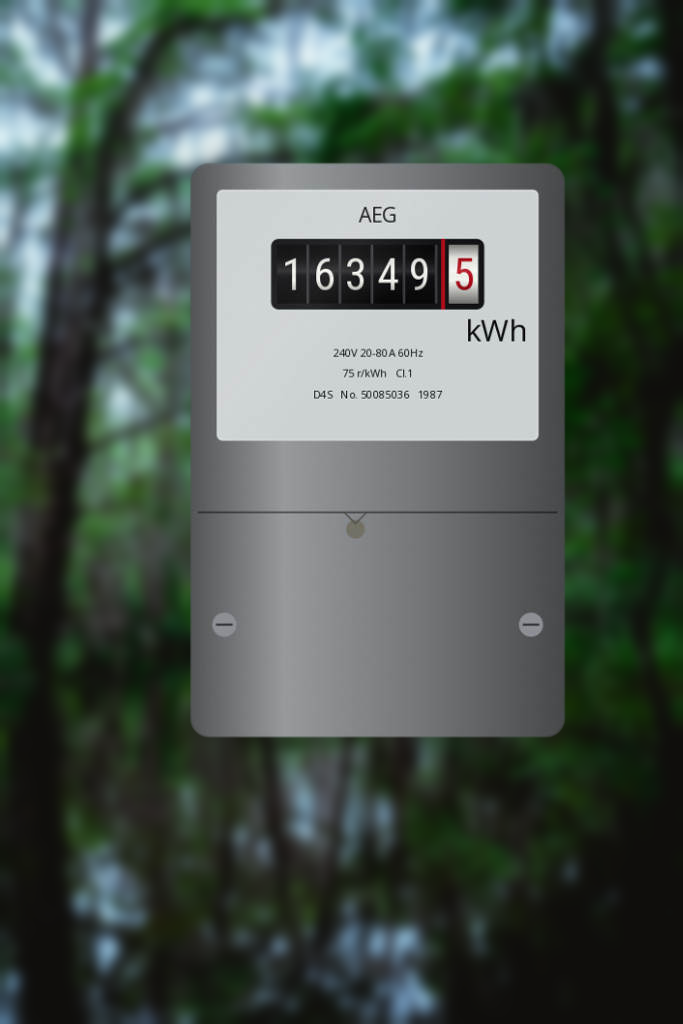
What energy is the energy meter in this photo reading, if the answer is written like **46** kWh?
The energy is **16349.5** kWh
